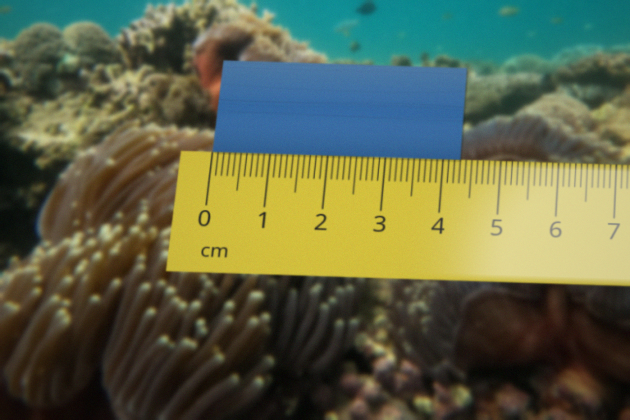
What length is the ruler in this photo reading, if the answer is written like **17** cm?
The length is **4.3** cm
